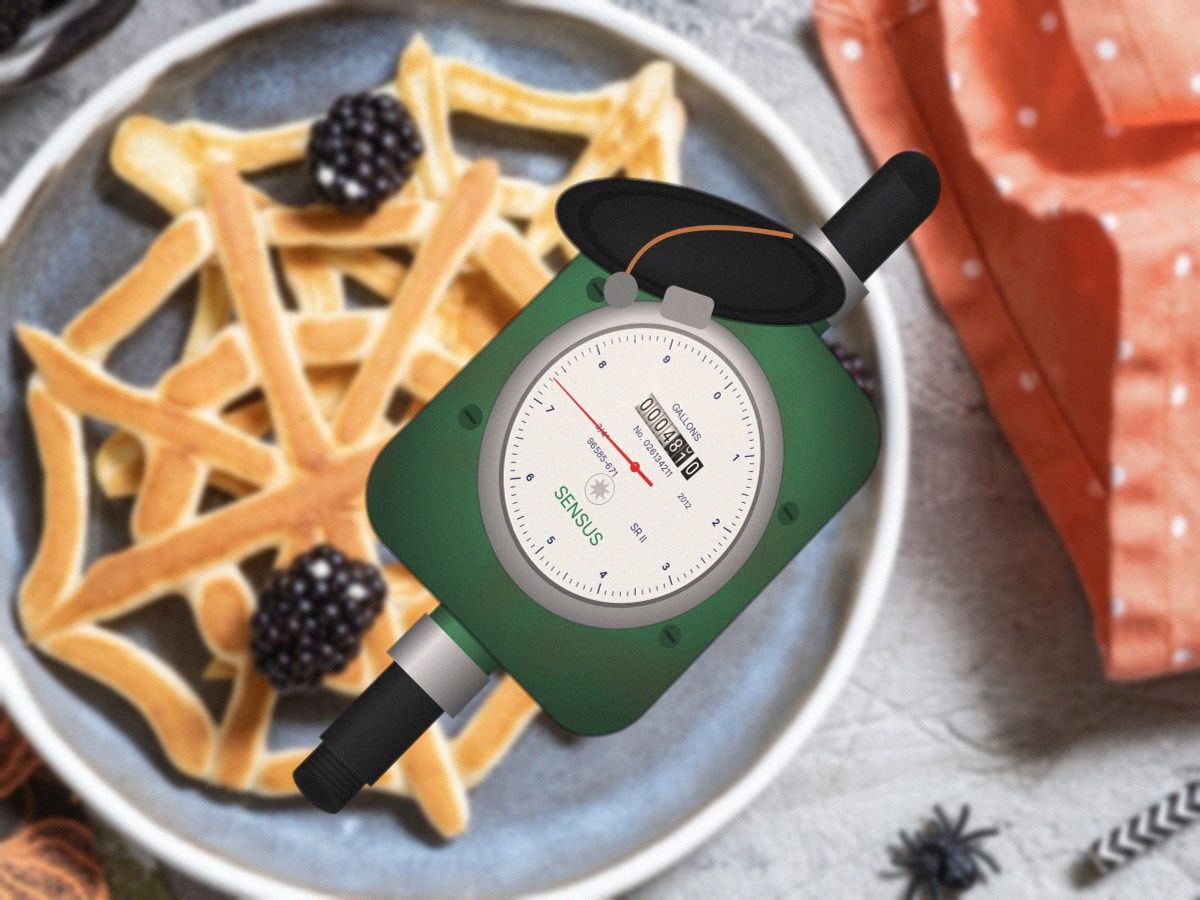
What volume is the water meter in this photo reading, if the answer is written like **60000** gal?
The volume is **4807.3** gal
